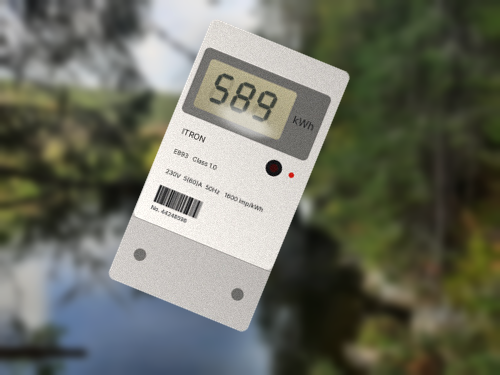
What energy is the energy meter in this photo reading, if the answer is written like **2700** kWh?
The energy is **589** kWh
